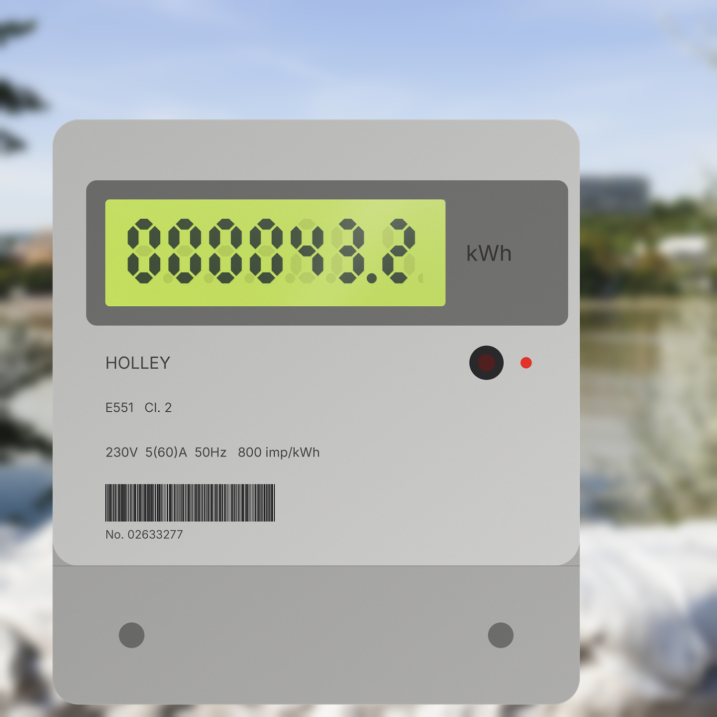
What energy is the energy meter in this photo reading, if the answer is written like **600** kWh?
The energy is **43.2** kWh
